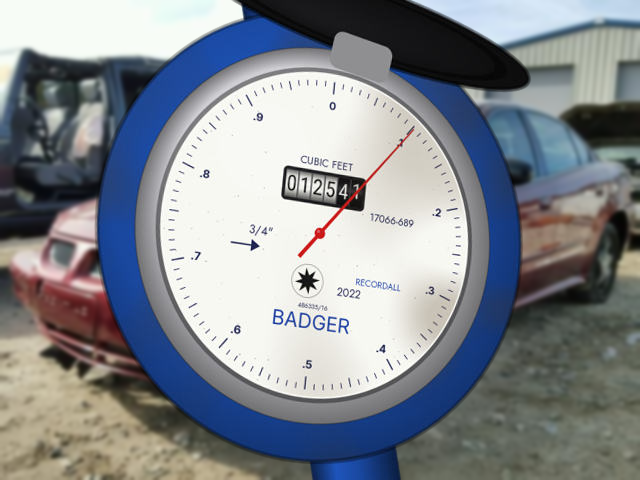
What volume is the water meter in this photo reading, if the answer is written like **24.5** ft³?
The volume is **12541.10** ft³
